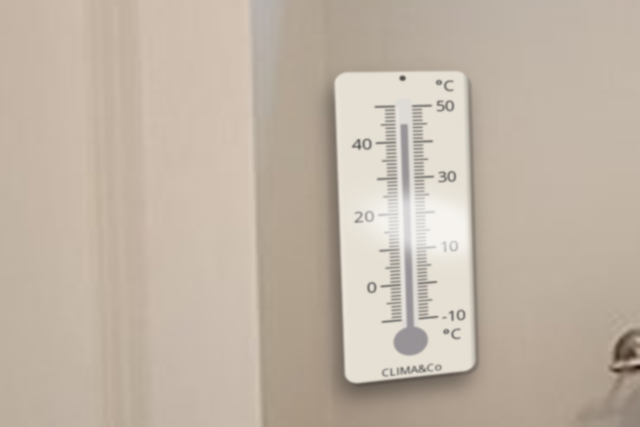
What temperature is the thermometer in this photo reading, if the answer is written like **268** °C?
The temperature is **45** °C
